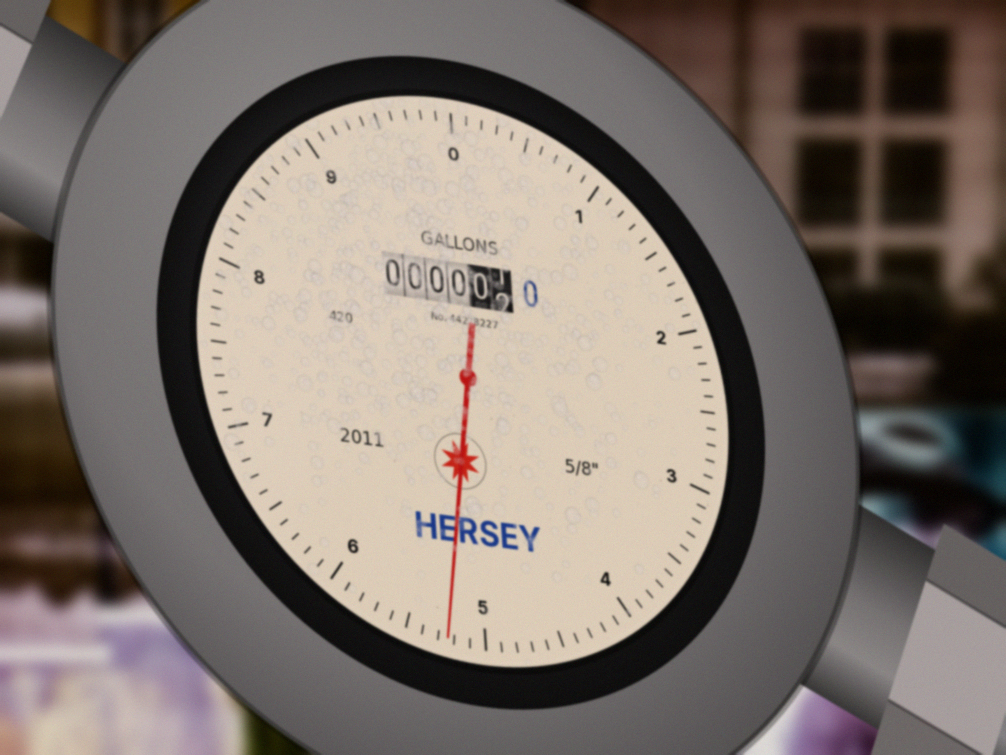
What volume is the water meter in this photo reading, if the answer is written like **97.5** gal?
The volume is **15.2** gal
